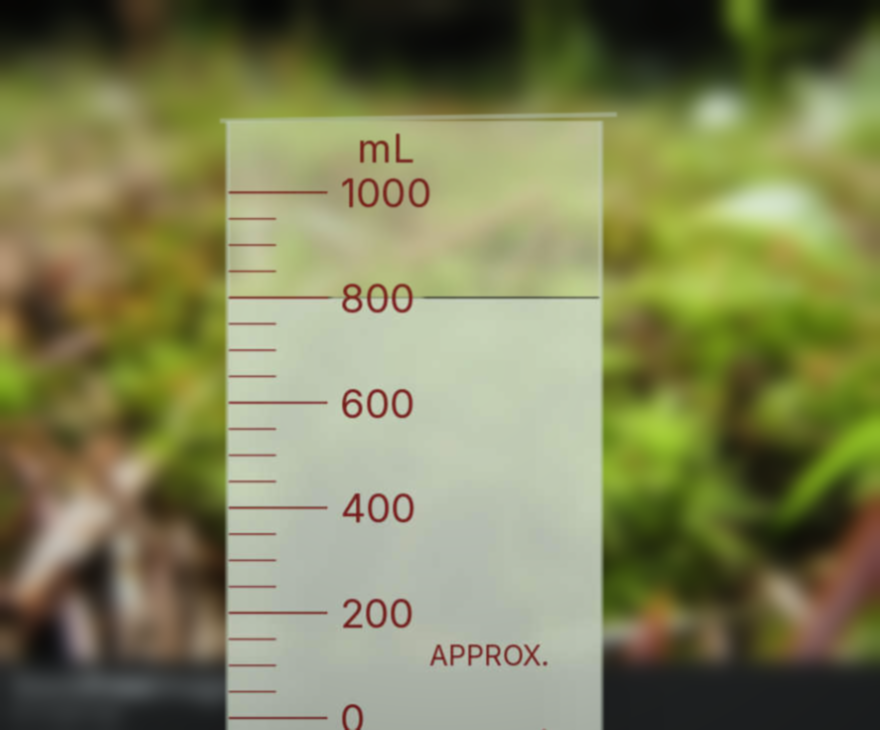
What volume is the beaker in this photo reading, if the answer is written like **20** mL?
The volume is **800** mL
